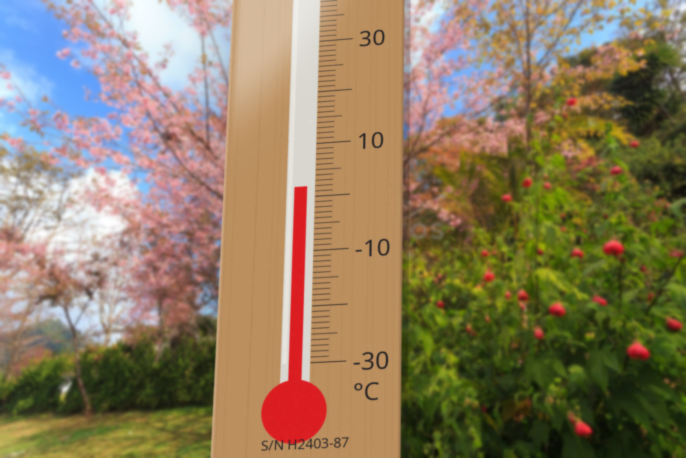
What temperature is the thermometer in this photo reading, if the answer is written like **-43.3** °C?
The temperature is **2** °C
